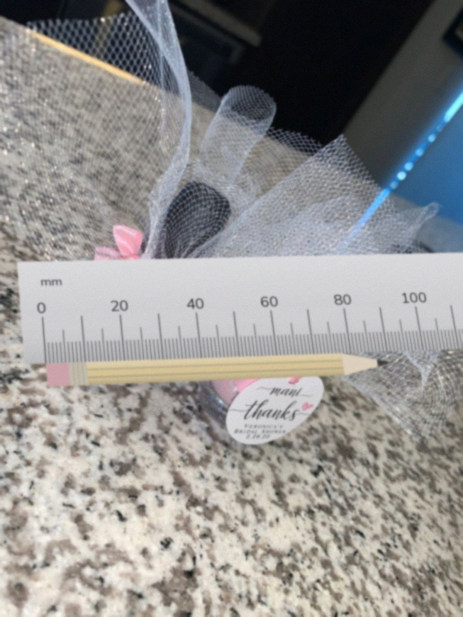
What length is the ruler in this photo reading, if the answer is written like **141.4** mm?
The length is **90** mm
